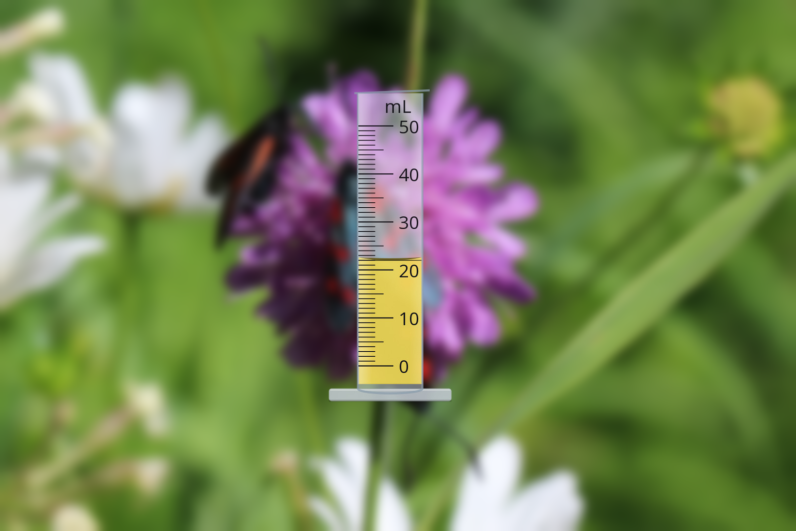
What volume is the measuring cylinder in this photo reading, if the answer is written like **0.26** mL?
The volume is **22** mL
